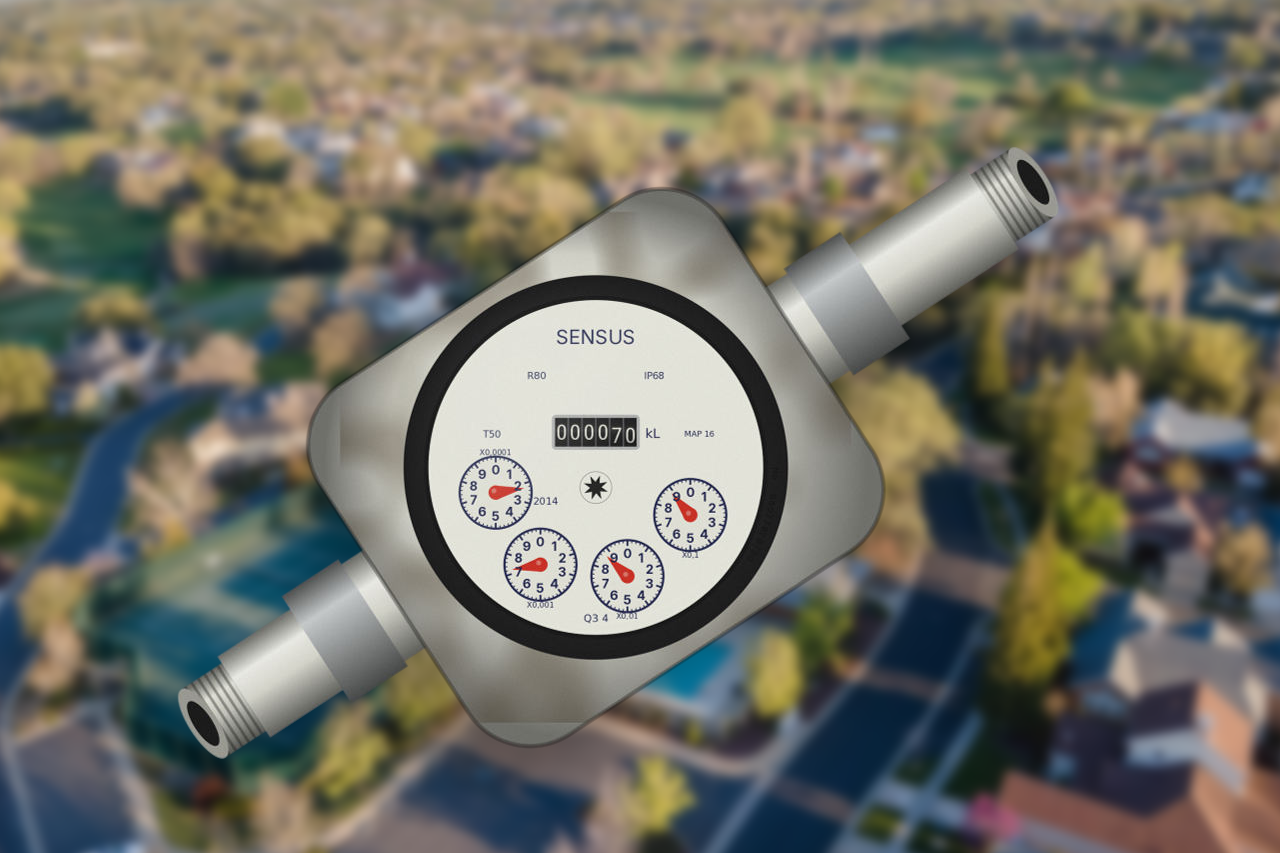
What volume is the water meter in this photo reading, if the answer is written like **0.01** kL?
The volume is **69.8872** kL
